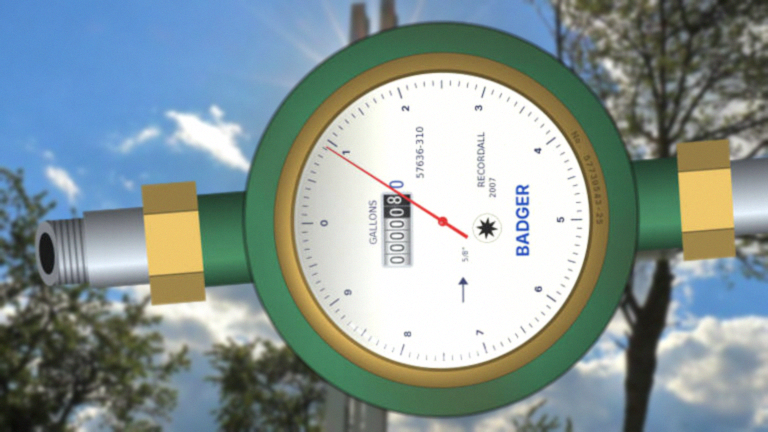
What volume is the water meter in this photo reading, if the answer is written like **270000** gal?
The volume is **80.9** gal
